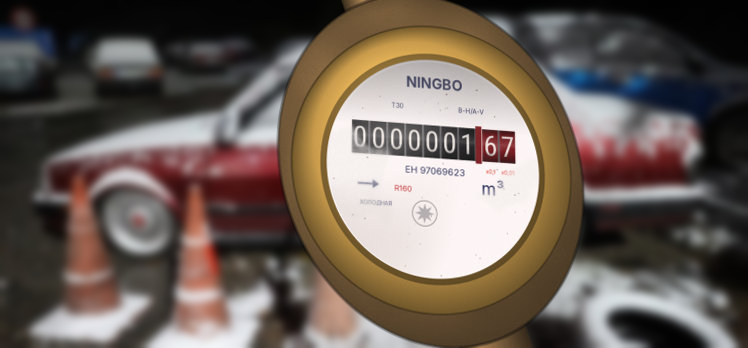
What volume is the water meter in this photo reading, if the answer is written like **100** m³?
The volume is **1.67** m³
